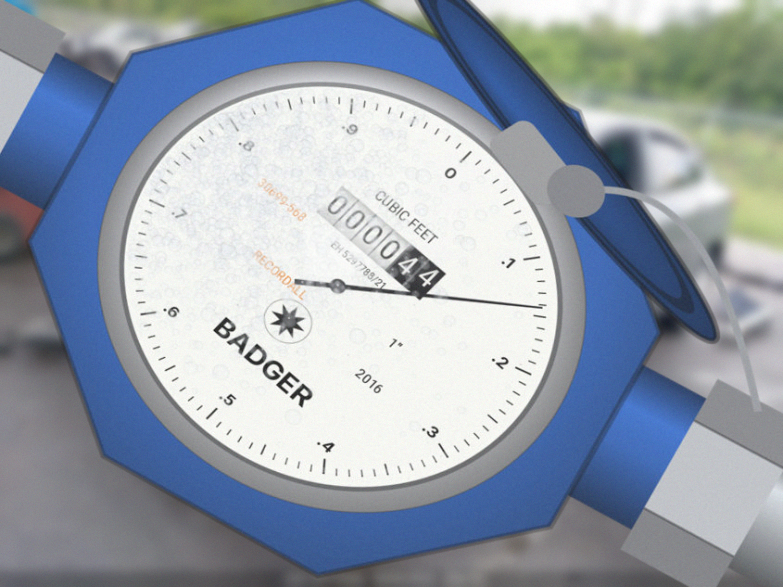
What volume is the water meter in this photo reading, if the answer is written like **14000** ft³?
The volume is **44.14** ft³
